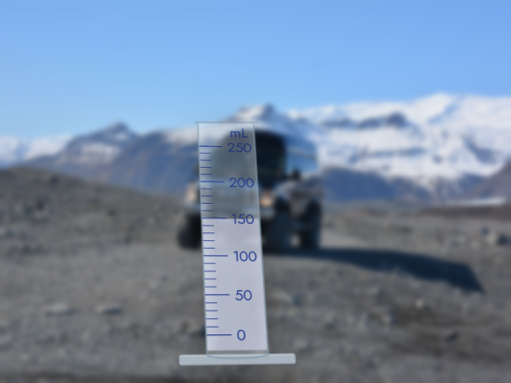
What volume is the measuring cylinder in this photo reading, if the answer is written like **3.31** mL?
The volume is **150** mL
